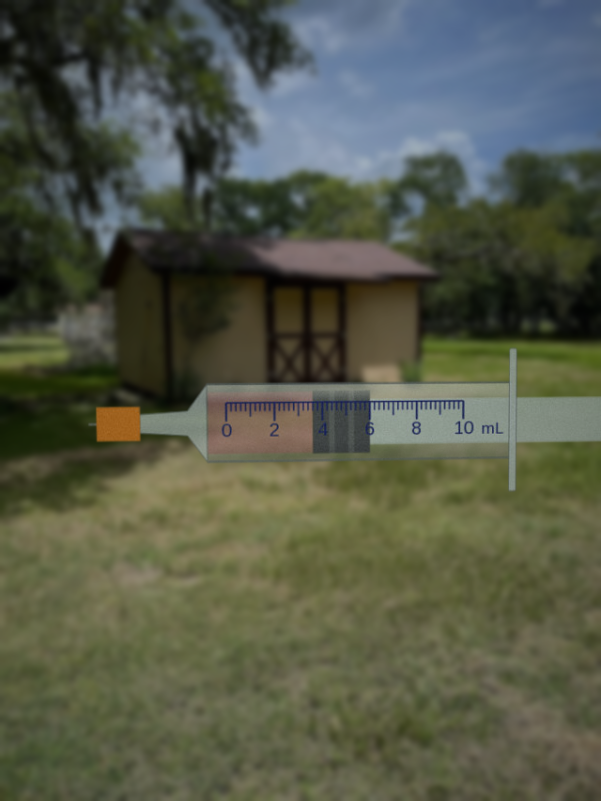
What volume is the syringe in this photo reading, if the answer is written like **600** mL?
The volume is **3.6** mL
